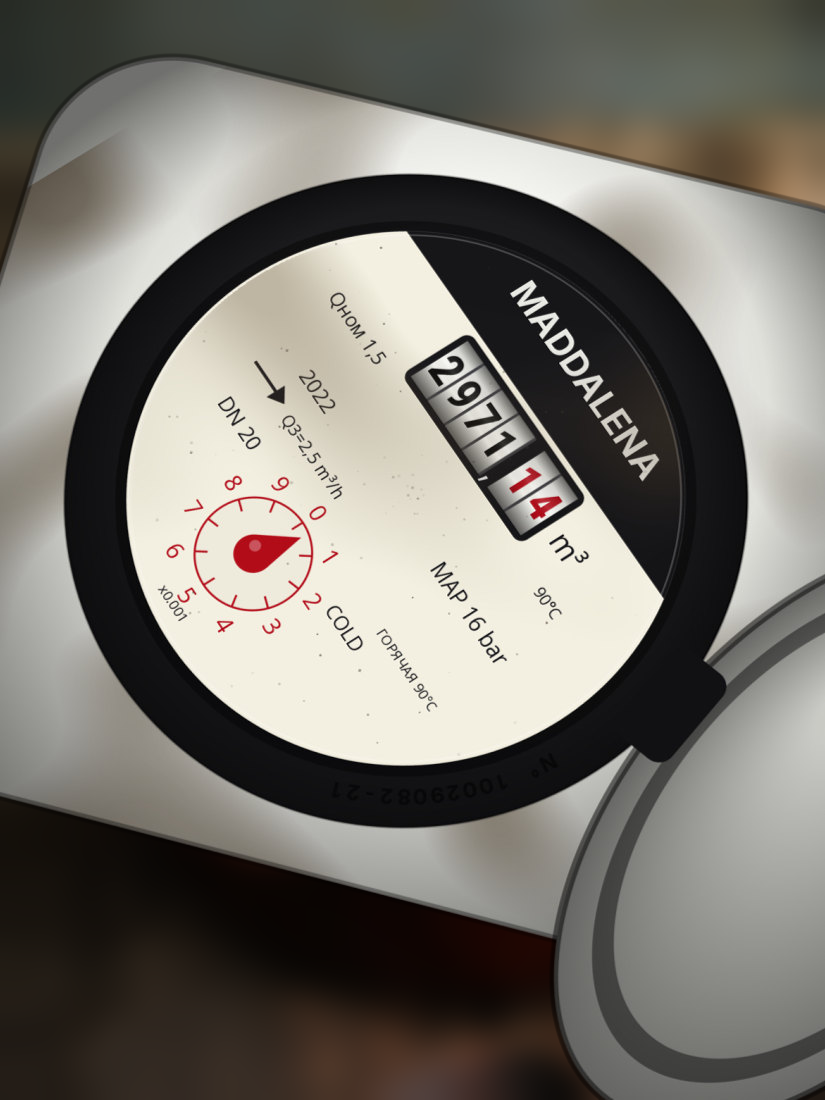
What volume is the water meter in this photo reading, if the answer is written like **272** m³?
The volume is **2971.140** m³
